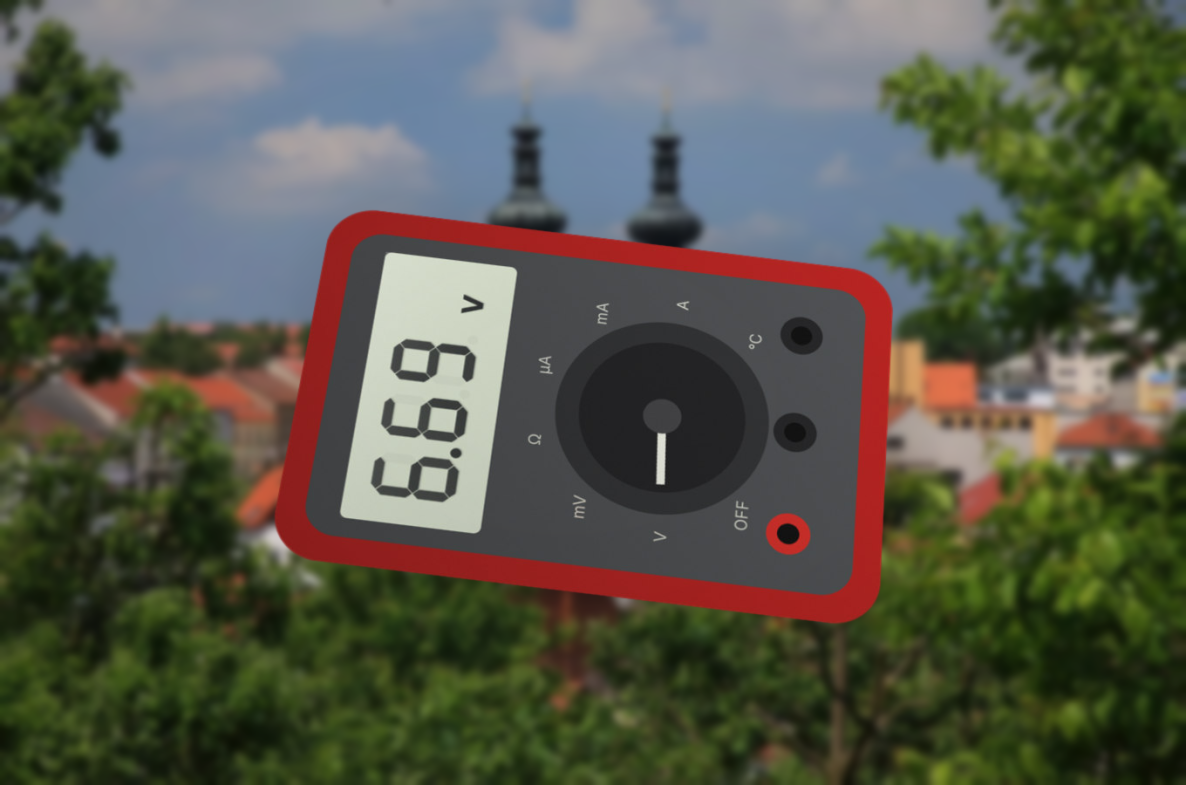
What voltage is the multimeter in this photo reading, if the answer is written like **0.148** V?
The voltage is **6.69** V
